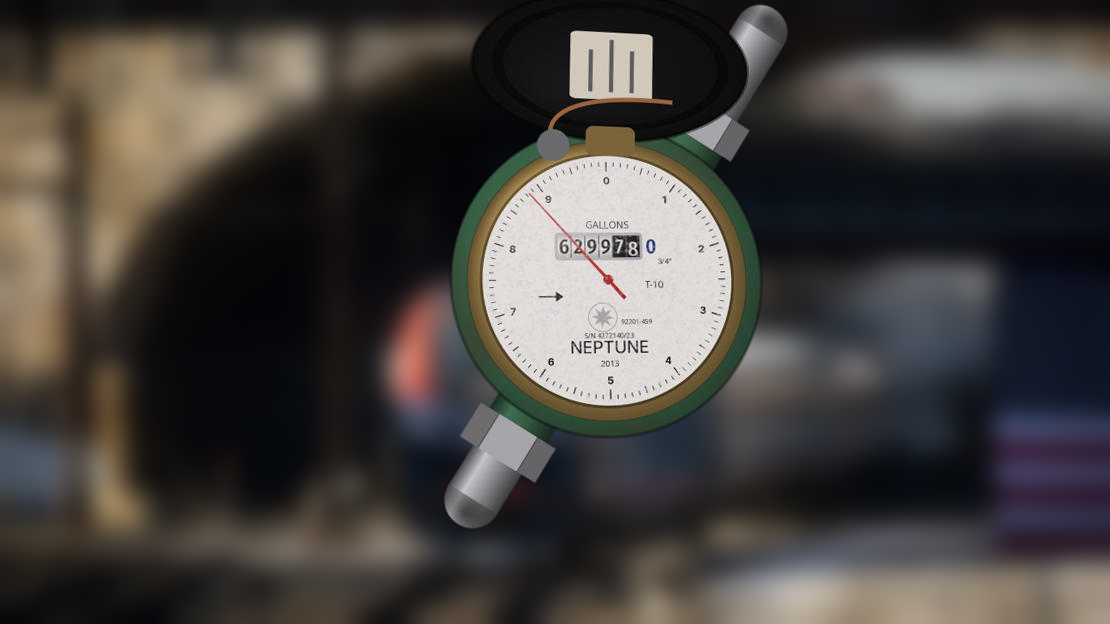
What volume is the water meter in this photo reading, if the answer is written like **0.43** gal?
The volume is **6299778.8** gal
